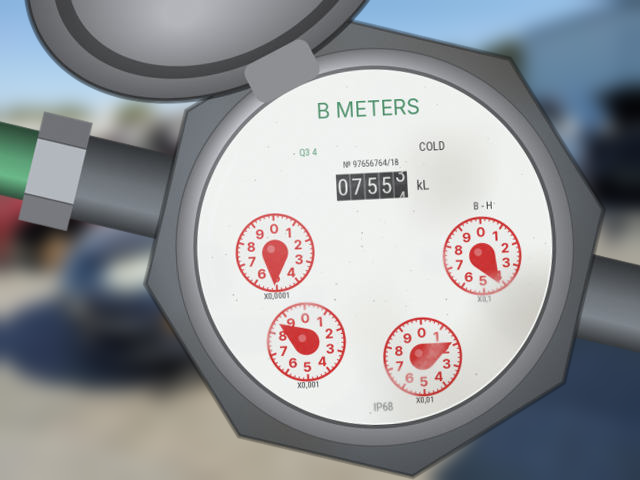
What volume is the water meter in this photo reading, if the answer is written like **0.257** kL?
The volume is **7553.4185** kL
